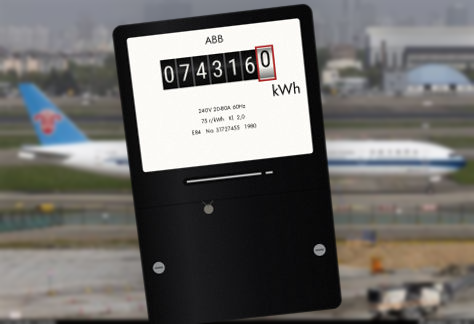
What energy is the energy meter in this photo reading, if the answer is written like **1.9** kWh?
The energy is **74316.0** kWh
